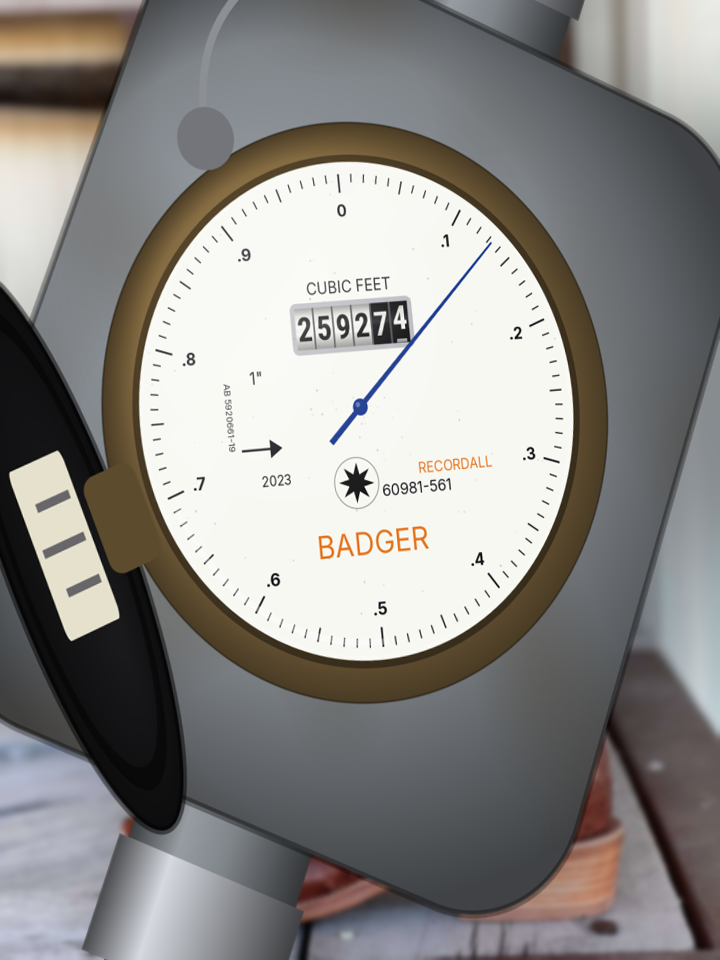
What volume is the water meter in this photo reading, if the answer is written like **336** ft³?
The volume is **259274.13** ft³
